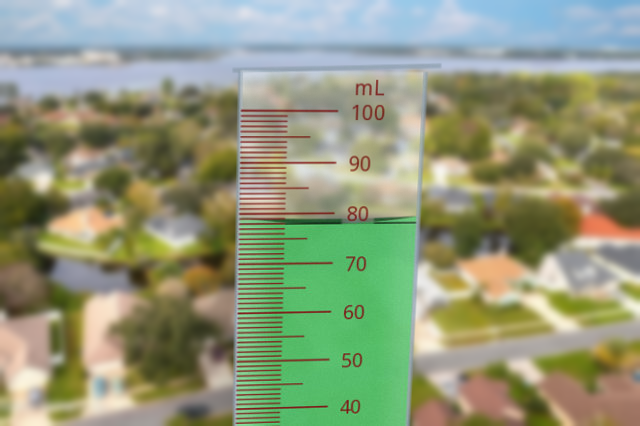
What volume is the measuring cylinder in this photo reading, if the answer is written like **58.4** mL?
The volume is **78** mL
